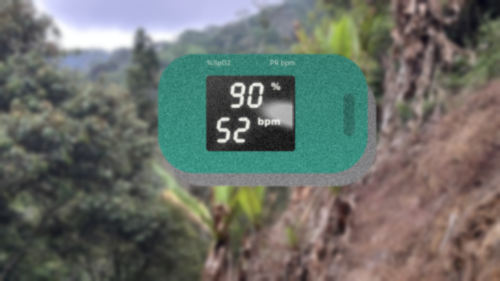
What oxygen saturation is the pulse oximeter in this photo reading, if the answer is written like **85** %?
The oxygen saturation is **90** %
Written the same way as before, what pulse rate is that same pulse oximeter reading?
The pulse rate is **52** bpm
